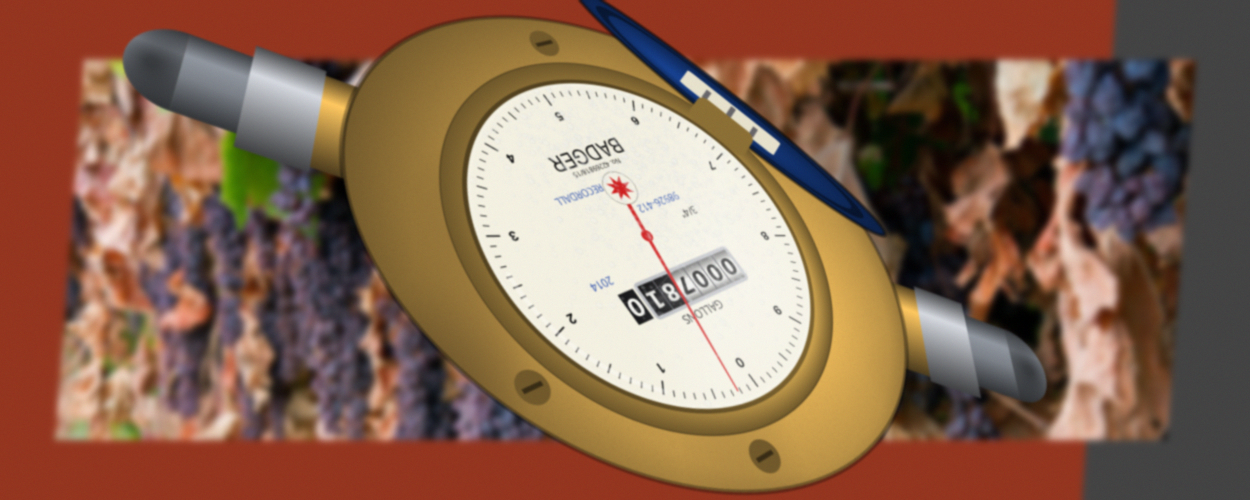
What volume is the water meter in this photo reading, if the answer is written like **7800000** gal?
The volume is **7810.2** gal
